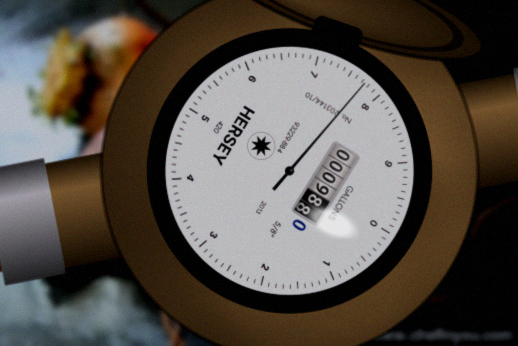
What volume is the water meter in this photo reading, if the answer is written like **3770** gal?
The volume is **9877.7** gal
